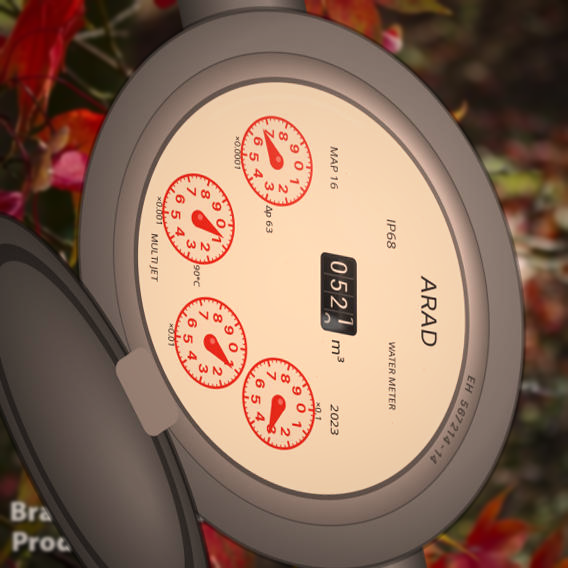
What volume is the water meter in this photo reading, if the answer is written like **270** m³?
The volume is **521.3106** m³
